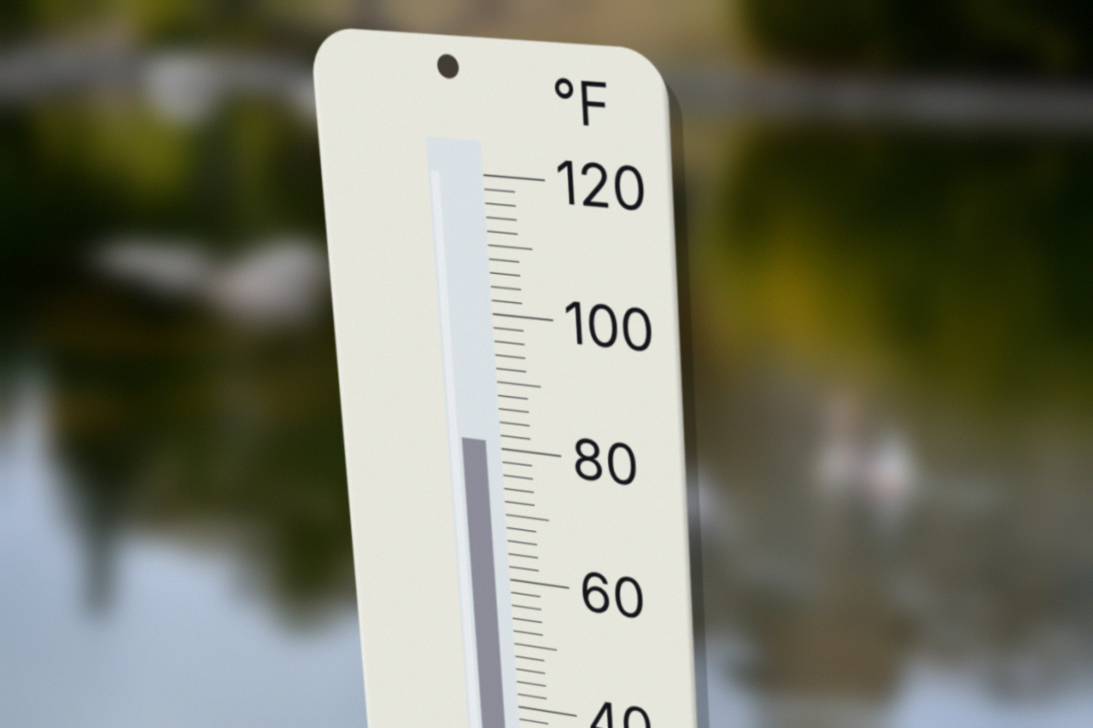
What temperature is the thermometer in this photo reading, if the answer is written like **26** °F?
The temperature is **81** °F
